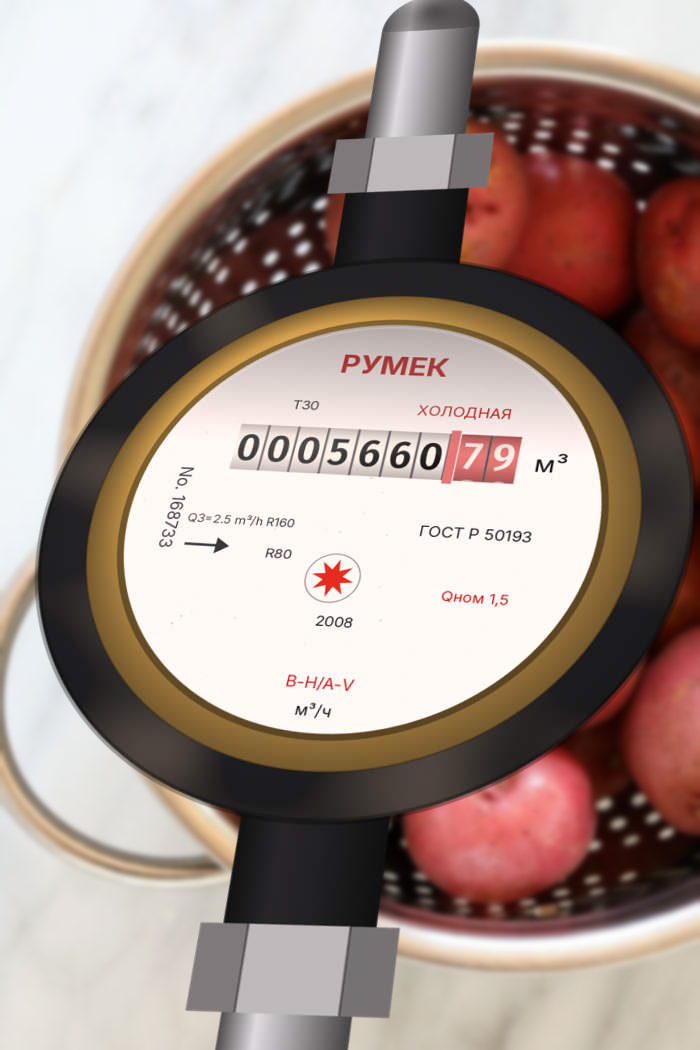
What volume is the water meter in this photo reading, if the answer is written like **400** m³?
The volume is **5660.79** m³
